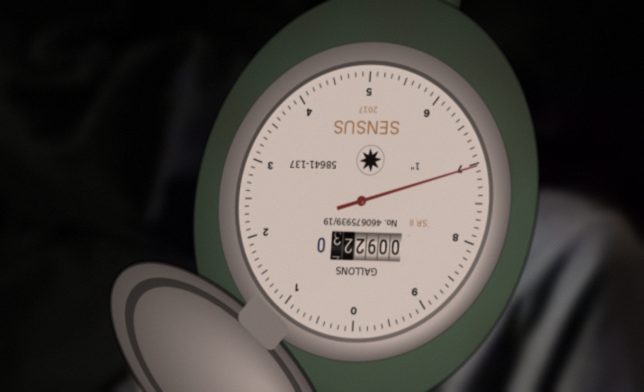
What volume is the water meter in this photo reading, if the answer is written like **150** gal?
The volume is **92227.0** gal
